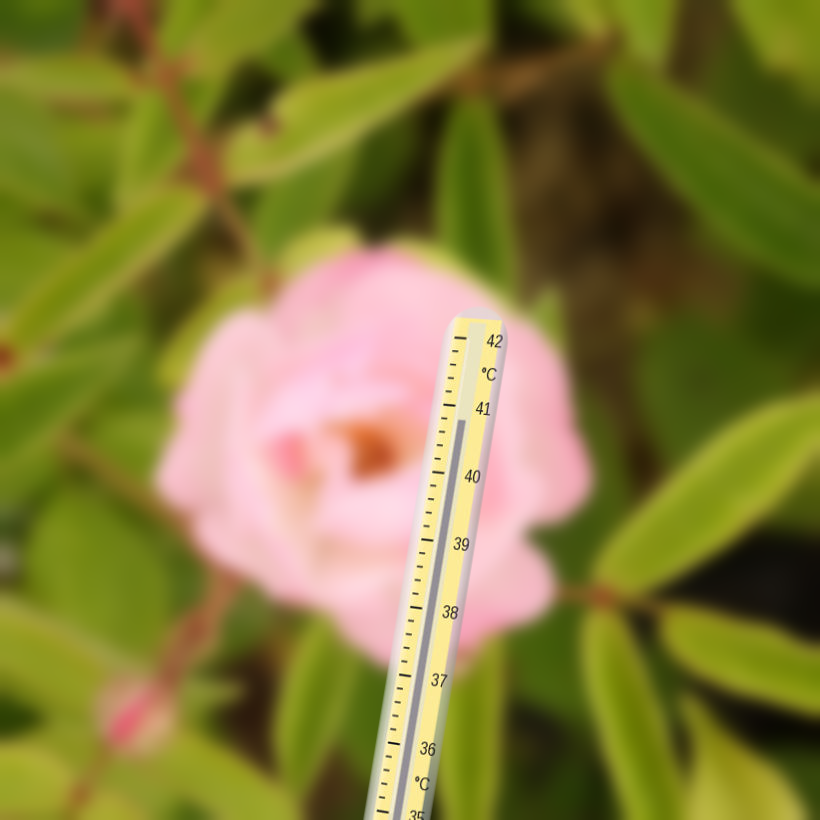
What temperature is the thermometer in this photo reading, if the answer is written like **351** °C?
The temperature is **40.8** °C
